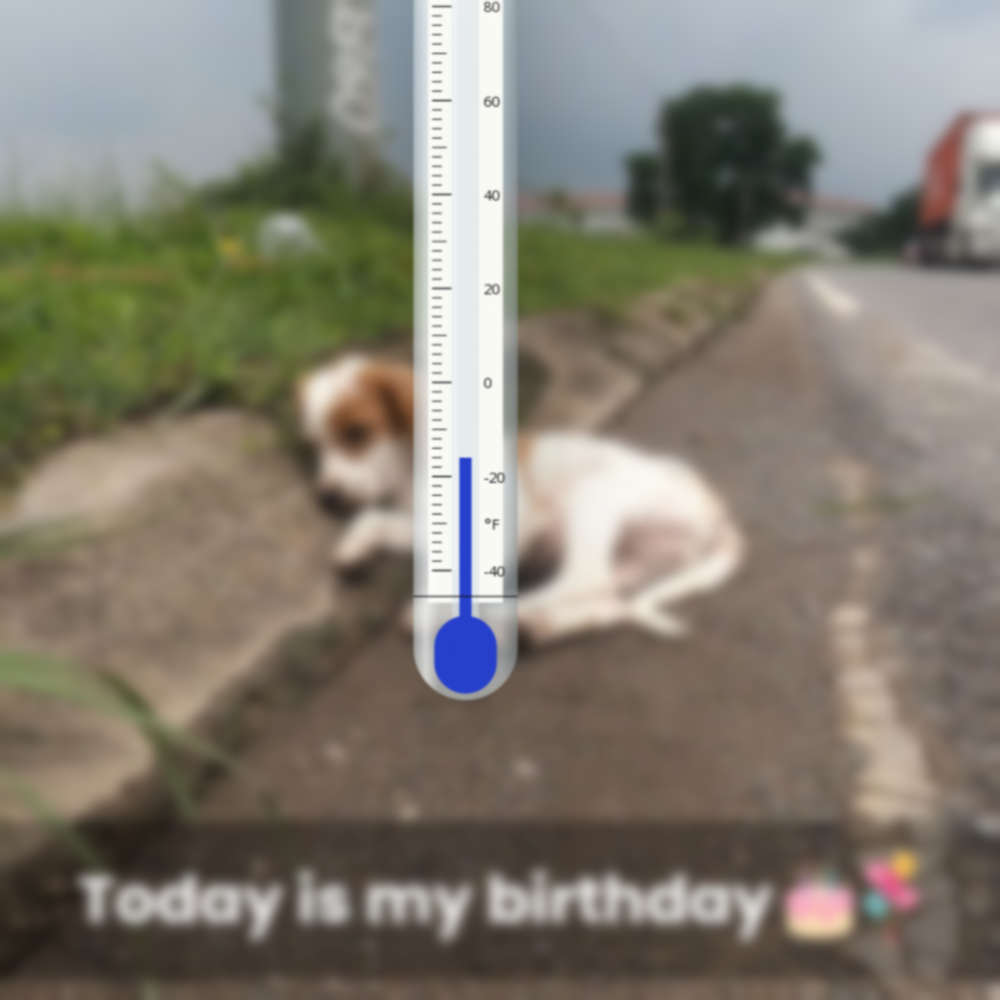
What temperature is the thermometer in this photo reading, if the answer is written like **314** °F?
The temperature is **-16** °F
